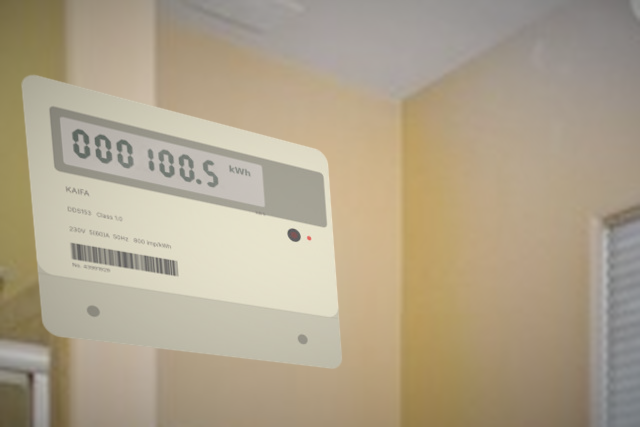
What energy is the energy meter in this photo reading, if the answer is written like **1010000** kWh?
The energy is **100.5** kWh
